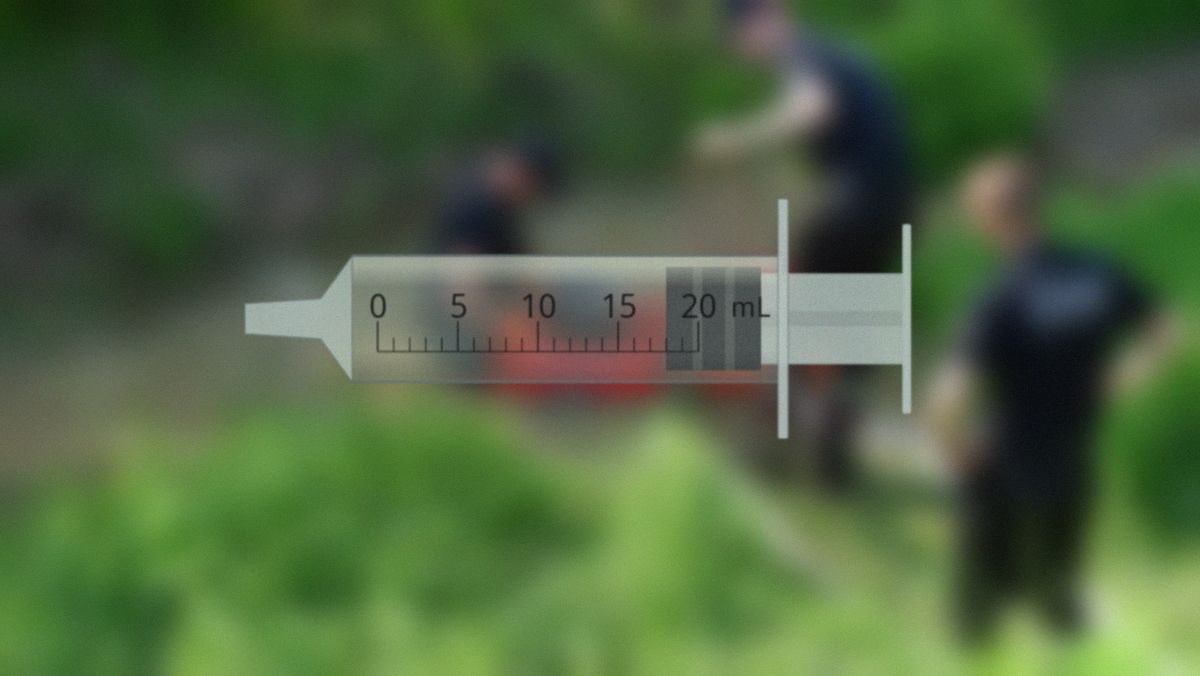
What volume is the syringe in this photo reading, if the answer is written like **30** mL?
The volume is **18** mL
